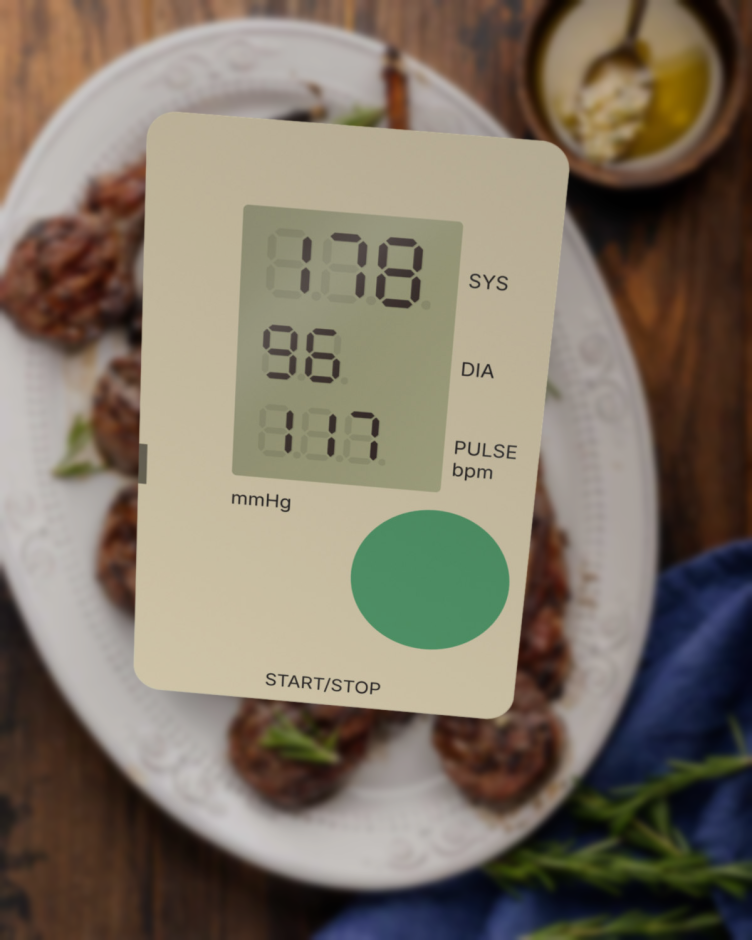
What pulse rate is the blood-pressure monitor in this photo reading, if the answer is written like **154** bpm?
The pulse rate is **117** bpm
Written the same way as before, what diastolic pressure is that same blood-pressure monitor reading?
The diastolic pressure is **96** mmHg
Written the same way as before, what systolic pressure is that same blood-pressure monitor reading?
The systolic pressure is **178** mmHg
